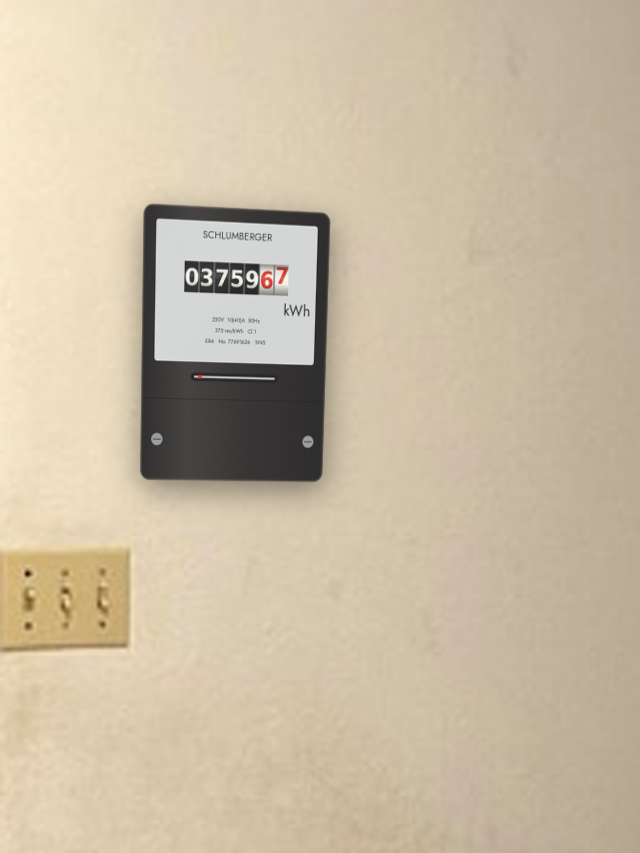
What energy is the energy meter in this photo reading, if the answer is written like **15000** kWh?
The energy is **3759.67** kWh
